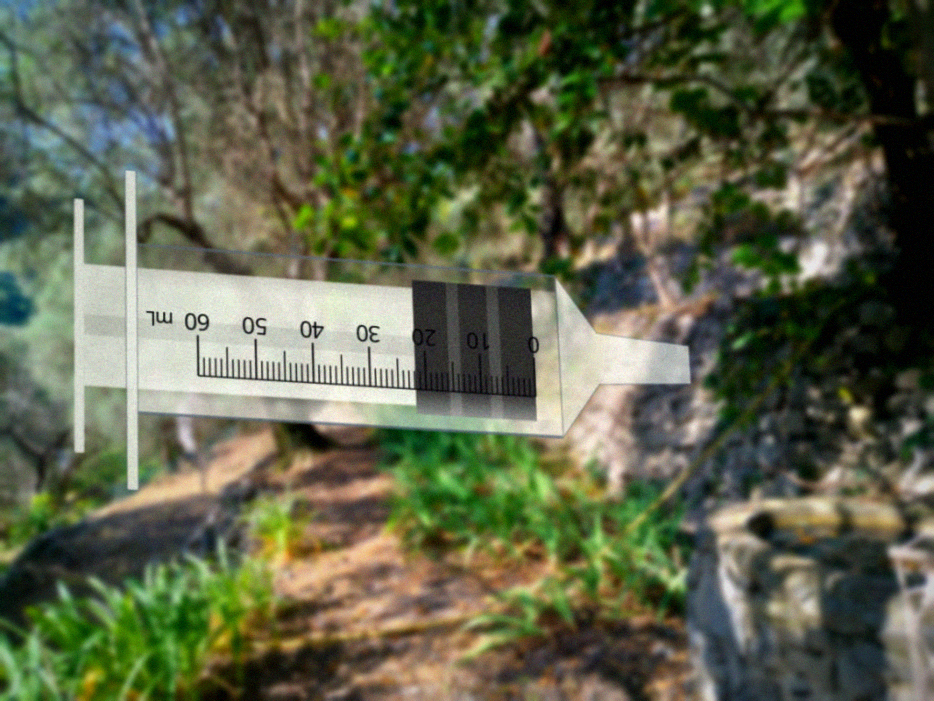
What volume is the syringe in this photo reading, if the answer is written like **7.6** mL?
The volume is **0** mL
